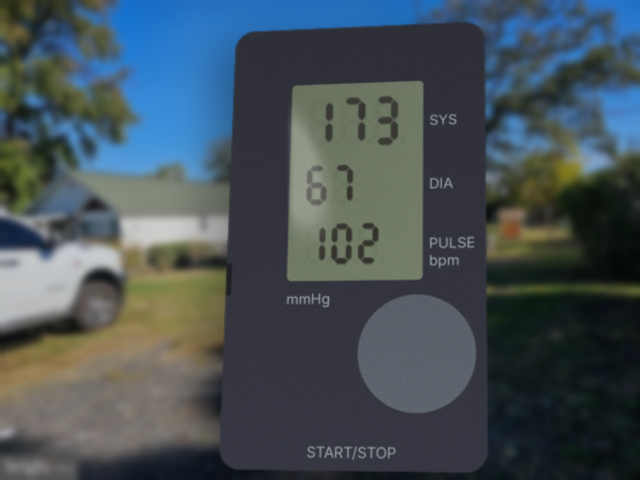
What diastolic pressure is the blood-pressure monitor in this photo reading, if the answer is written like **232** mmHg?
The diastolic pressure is **67** mmHg
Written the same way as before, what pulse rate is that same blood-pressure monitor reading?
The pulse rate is **102** bpm
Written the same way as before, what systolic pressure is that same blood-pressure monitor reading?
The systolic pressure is **173** mmHg
